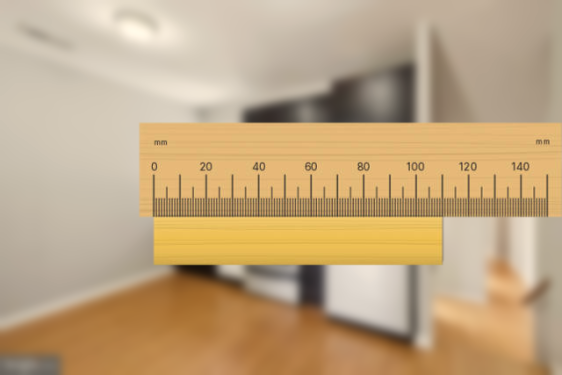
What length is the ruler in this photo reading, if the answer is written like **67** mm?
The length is **110** mm
